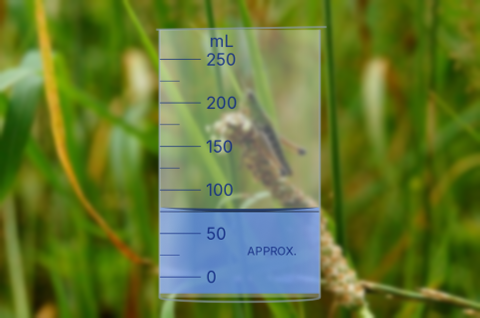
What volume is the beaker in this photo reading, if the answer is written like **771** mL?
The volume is **75** mL
